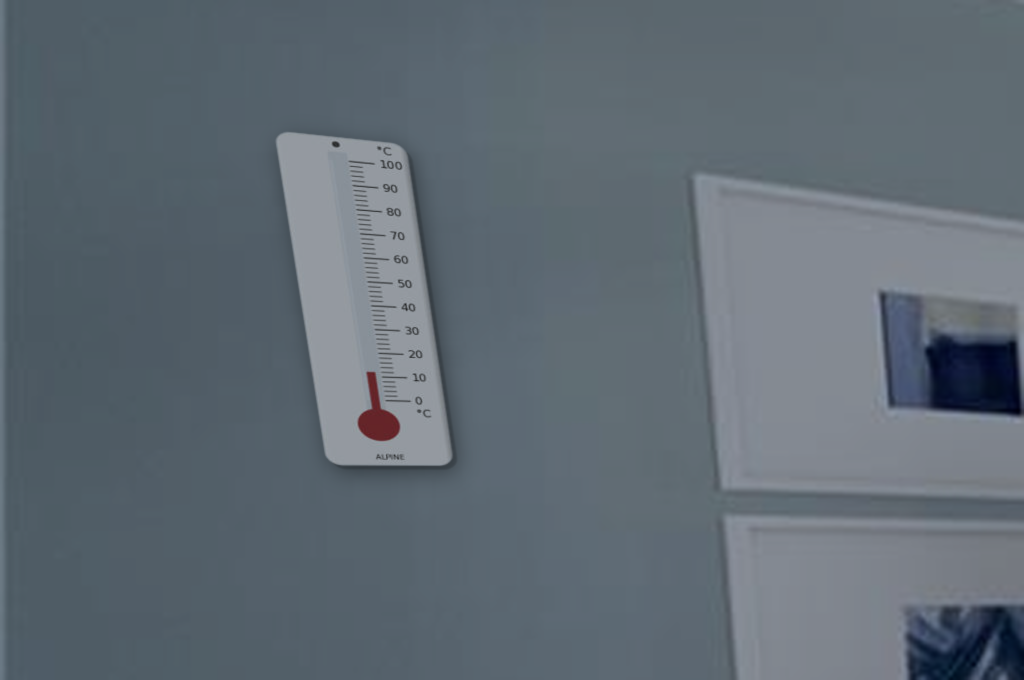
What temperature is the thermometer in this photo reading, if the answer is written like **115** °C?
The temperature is **12** °C
